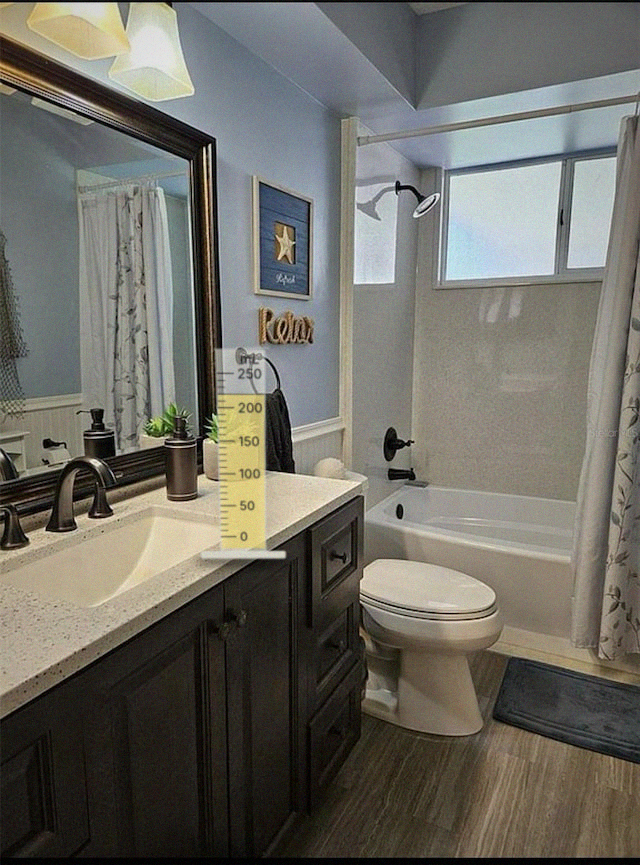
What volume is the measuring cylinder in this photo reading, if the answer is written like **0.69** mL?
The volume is **220** mL
